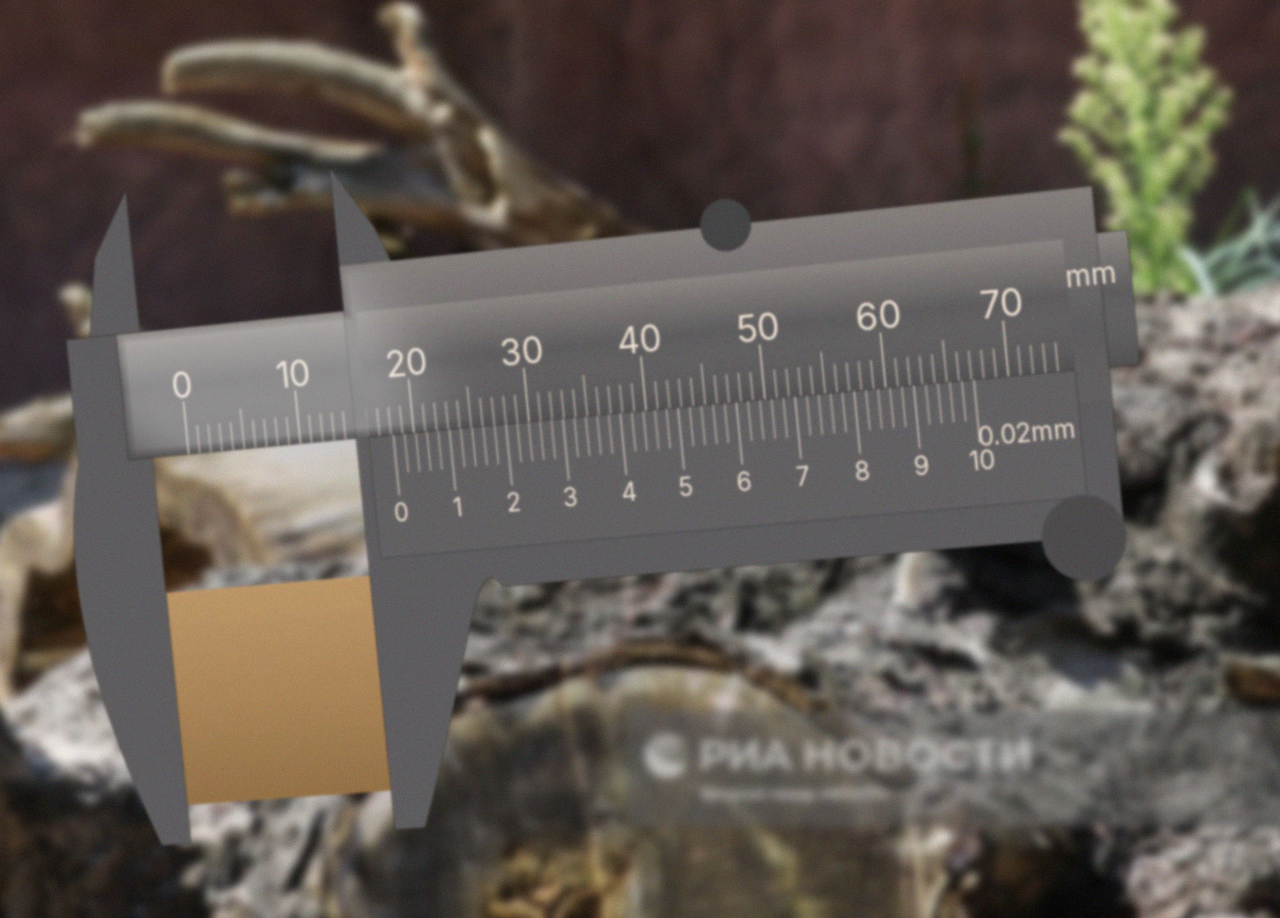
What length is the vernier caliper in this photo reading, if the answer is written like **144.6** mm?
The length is **18.2** mm
